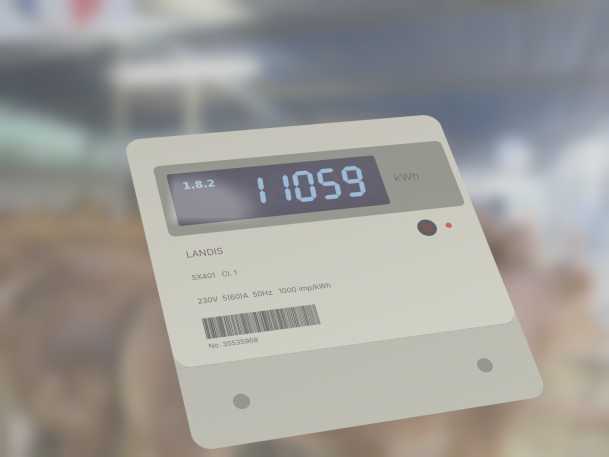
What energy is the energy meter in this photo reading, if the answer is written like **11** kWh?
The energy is **11059** kWh
